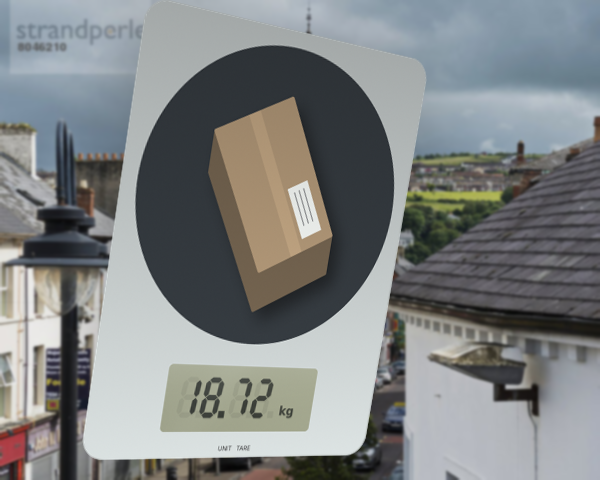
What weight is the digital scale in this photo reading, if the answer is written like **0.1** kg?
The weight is **18.72** kg
